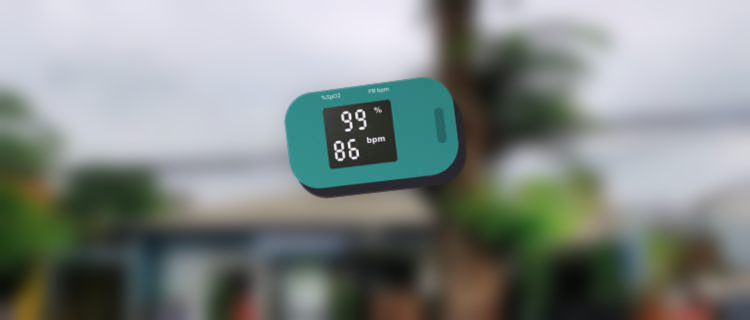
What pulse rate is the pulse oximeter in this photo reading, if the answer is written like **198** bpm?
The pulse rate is **86** bpm
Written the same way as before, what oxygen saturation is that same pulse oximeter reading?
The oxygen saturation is **99** %
